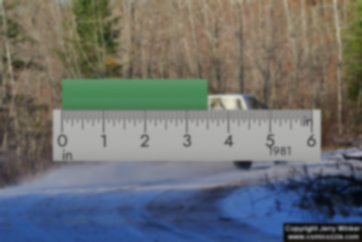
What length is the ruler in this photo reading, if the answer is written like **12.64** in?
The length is **3.5** in
